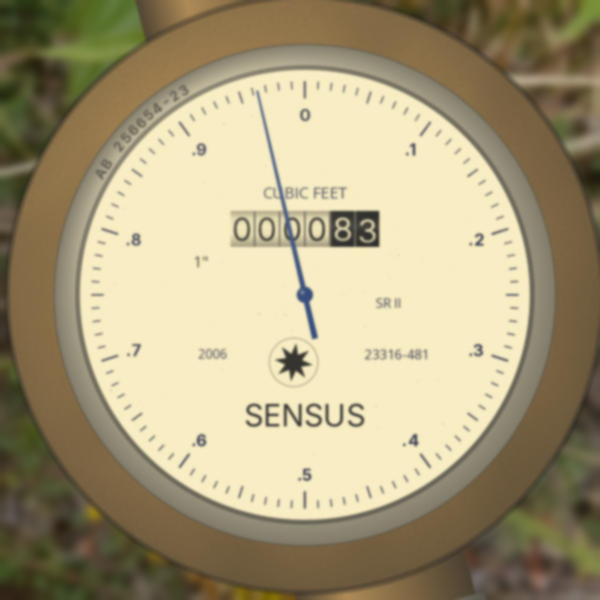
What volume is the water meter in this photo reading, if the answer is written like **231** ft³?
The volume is **82.96** ft³
